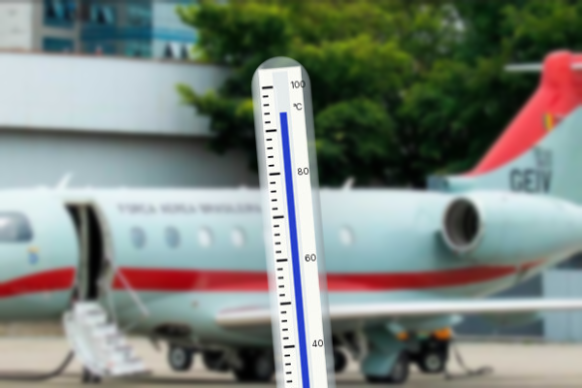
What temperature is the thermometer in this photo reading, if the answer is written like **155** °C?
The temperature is **94** °C
